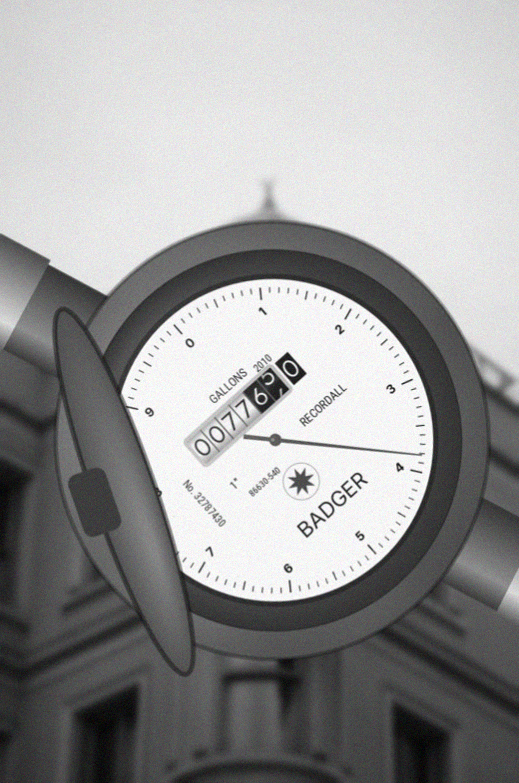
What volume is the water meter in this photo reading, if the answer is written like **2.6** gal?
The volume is **77653.8** gal
